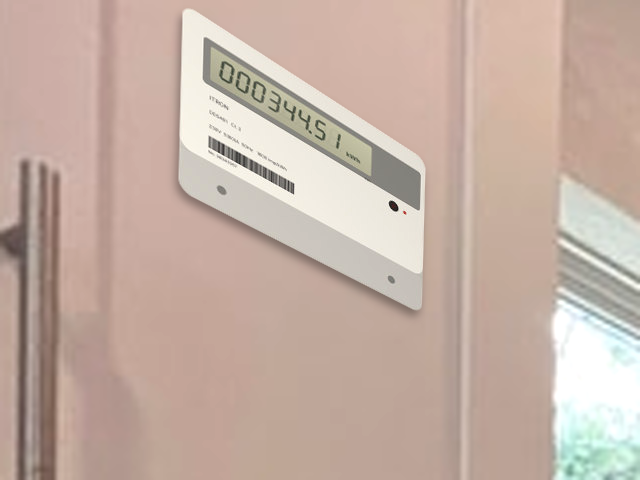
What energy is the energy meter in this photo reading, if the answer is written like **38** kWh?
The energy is **344.51** kWh
